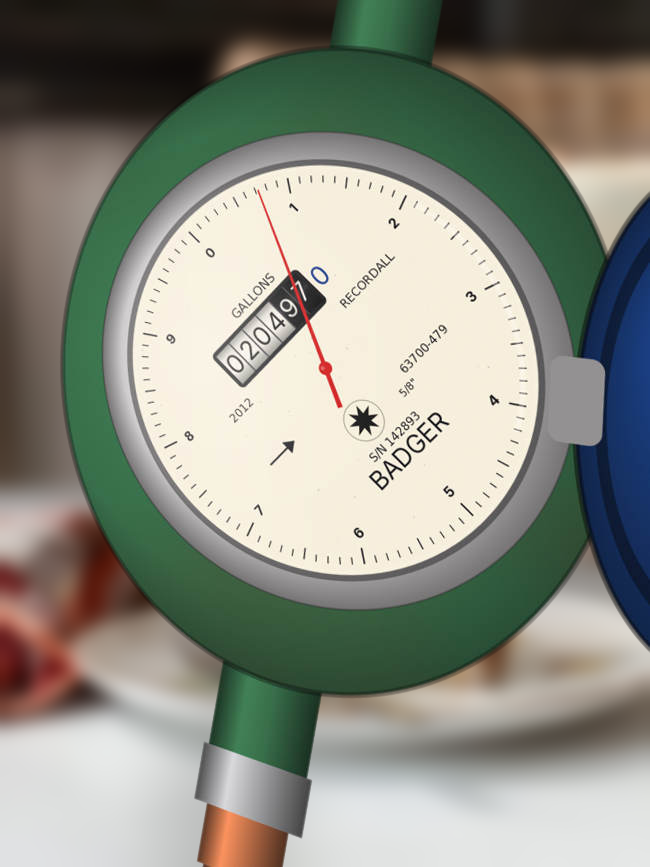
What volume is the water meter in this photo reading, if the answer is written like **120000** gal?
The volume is **204970.7** gal
